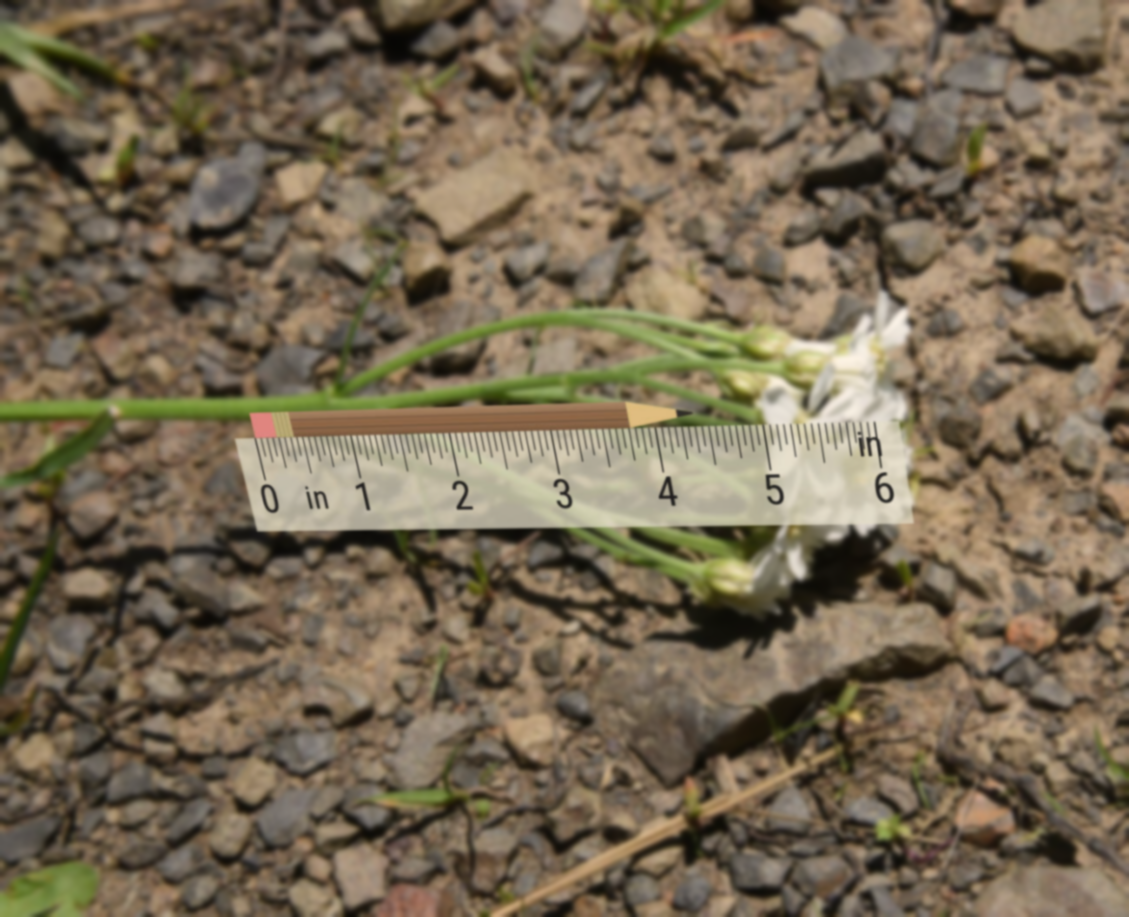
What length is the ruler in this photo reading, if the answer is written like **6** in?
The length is **4.375** in
